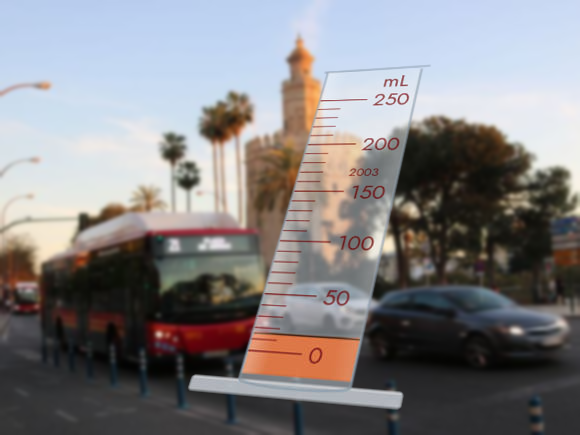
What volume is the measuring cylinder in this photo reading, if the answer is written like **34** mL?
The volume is **15** mL
